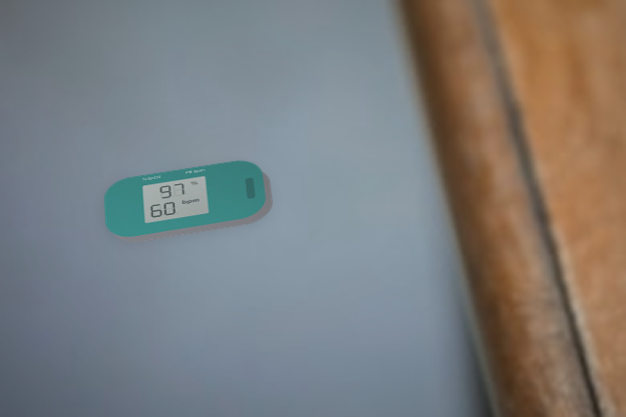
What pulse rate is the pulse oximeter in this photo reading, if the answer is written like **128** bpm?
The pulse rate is **60** bpm
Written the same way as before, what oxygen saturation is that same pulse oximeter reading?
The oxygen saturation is **97** %
